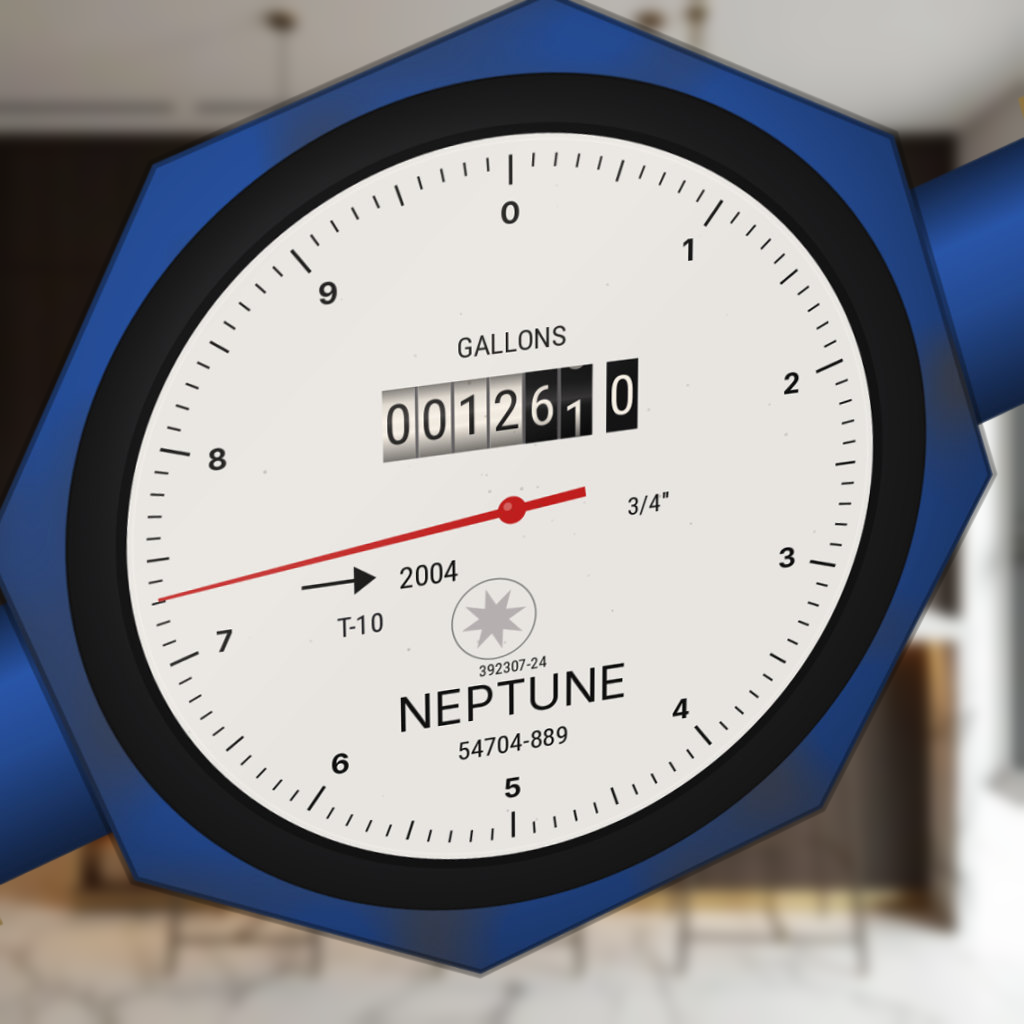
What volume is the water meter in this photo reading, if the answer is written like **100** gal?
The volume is **12607.3** gal
